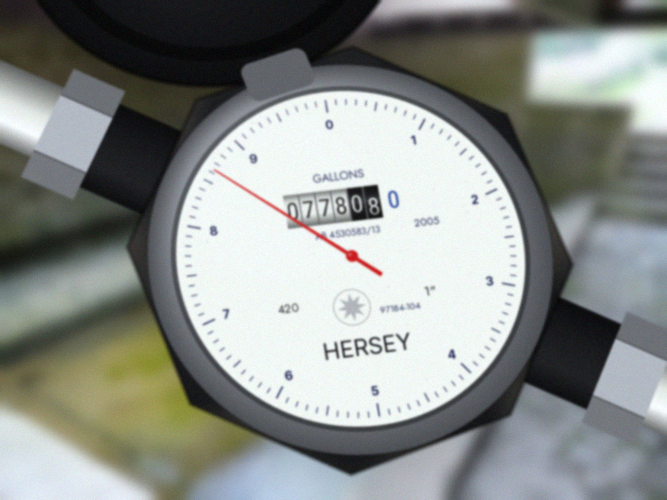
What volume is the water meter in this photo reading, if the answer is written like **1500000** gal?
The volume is **778078.6** gal
